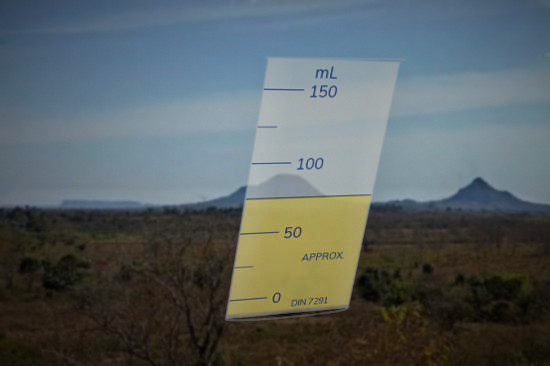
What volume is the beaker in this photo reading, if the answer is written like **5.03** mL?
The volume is **75** mL
